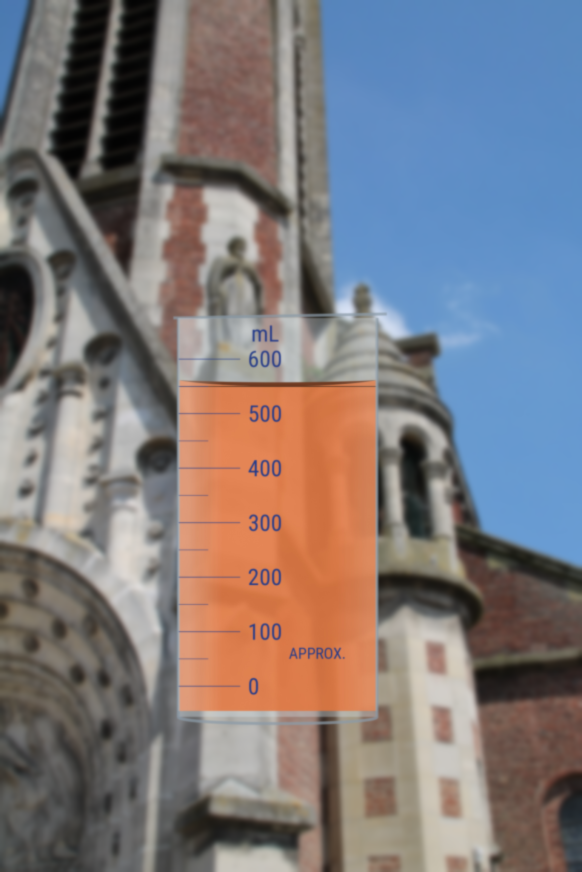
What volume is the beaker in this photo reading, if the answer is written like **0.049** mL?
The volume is **550** mL
